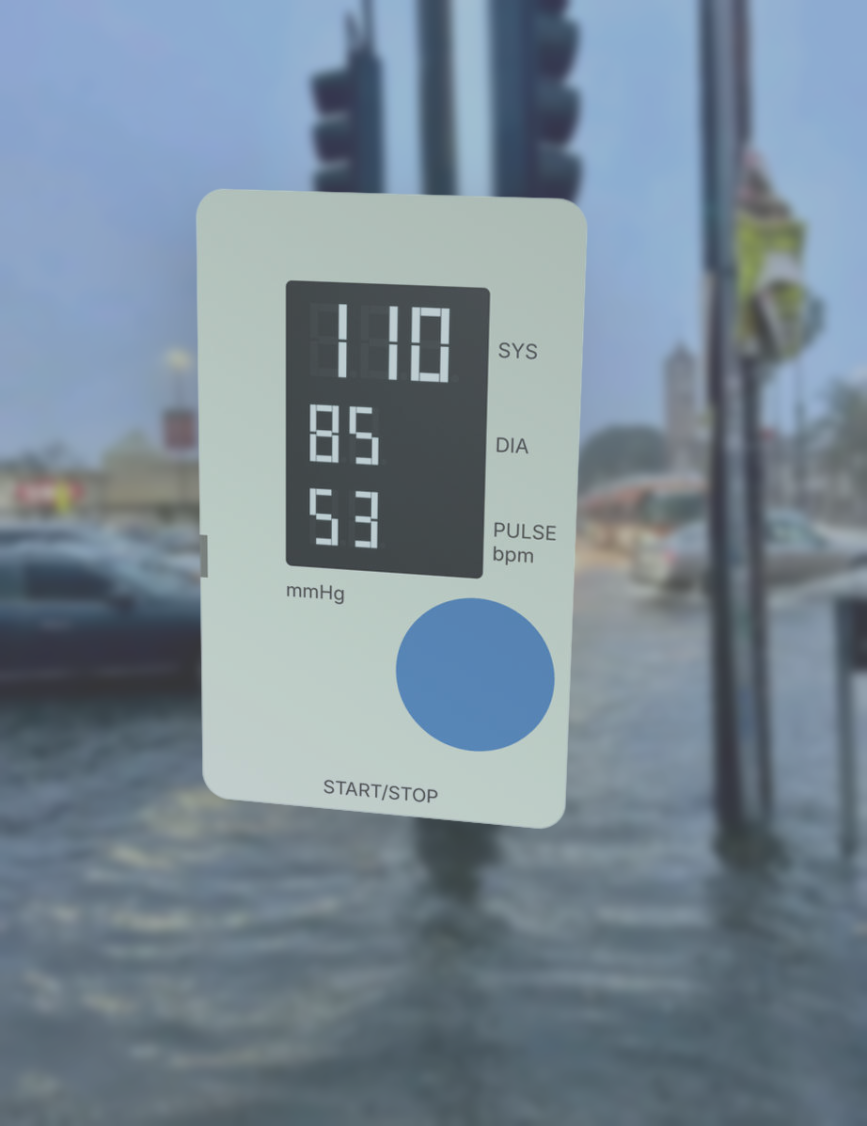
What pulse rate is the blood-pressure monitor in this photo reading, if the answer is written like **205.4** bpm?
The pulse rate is **53** bpm
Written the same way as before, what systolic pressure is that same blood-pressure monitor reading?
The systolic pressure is **110** mmHg
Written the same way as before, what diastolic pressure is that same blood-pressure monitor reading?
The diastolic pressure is **85** mmHg
